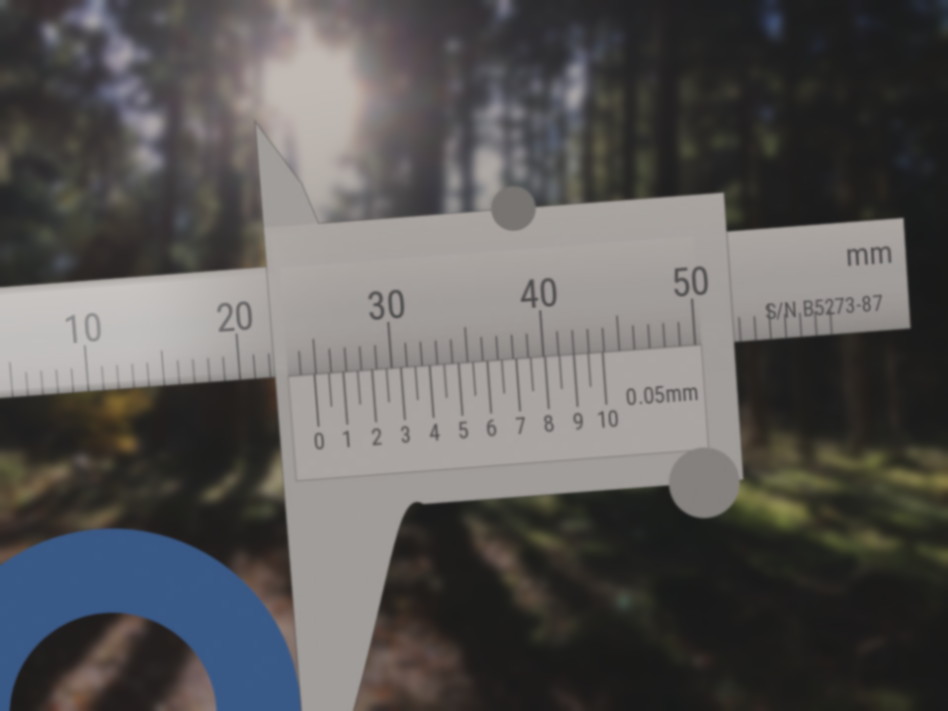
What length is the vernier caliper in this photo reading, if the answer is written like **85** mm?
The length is **24.9** mm
